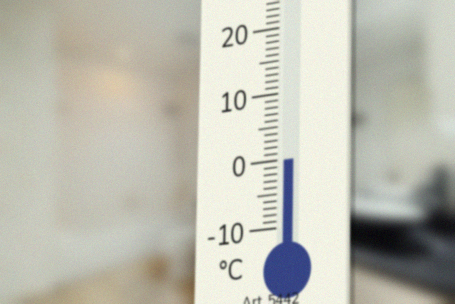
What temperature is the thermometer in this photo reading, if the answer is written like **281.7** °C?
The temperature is **0** °C
